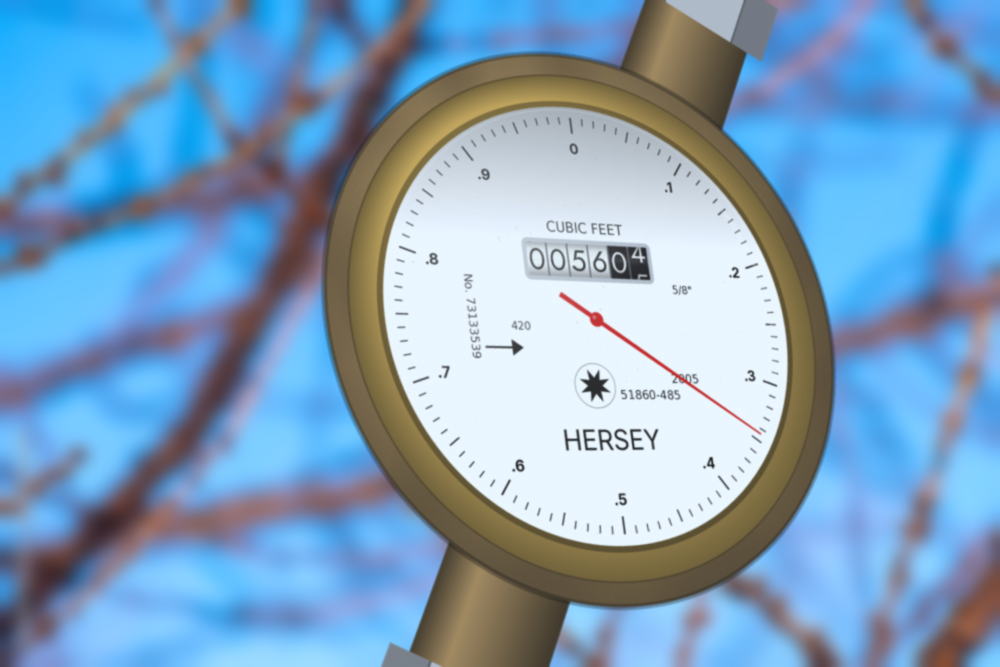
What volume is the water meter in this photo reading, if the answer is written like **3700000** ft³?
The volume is **5604.34** ft³
